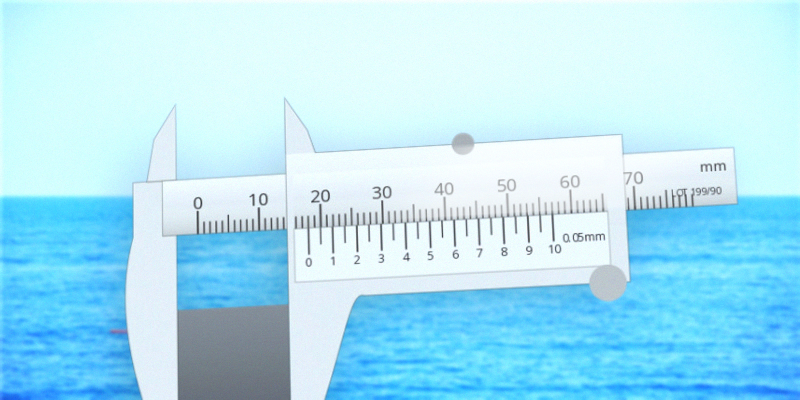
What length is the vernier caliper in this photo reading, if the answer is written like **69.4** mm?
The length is **18.0** mm
